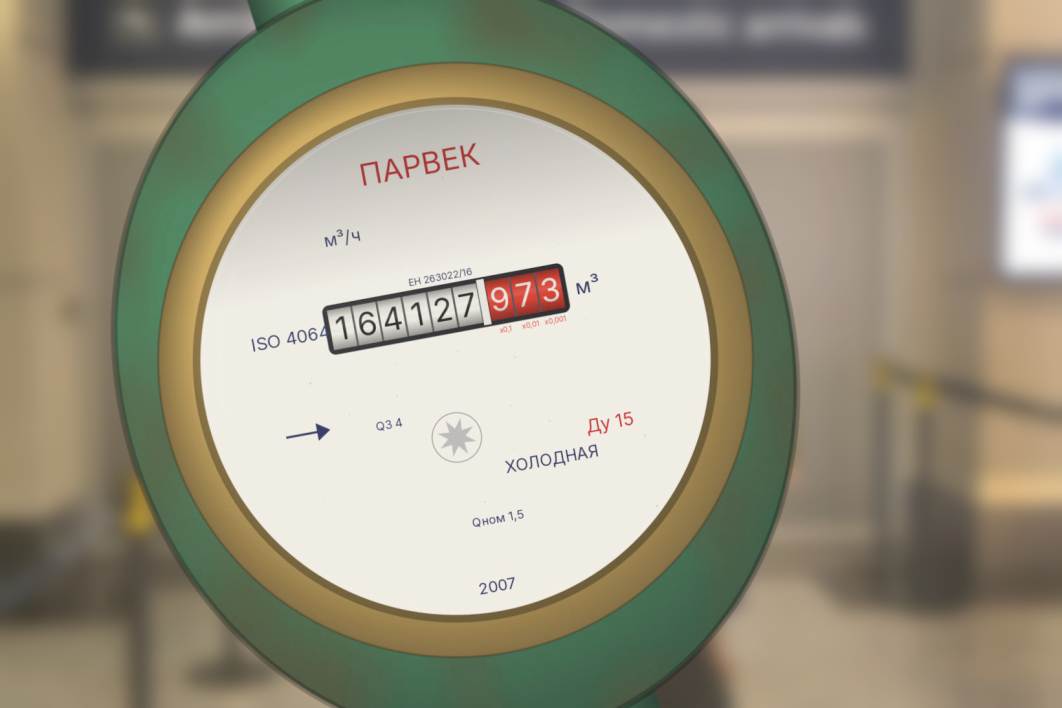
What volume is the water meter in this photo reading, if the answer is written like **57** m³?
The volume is **164127.973** m³
